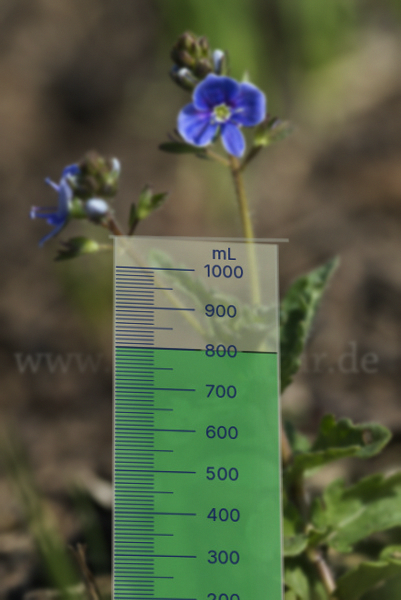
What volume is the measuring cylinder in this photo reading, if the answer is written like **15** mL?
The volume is **800** mL
